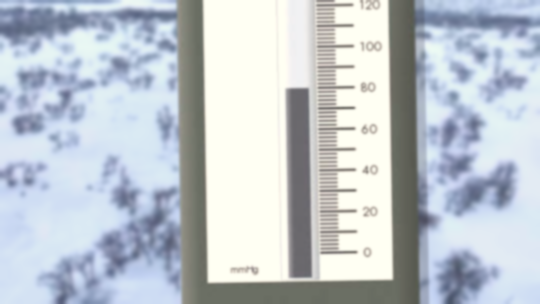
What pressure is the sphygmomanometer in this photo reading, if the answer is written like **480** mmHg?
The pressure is **80** mmHg
